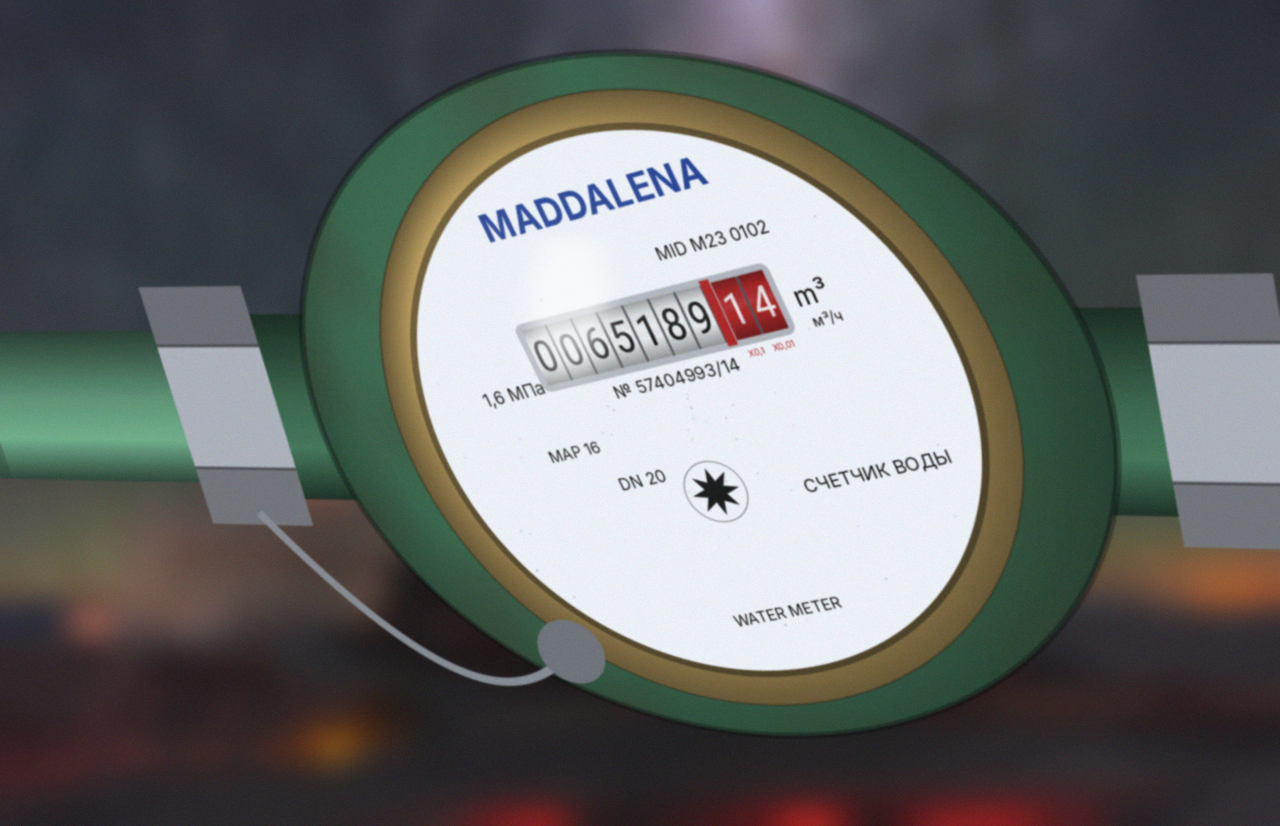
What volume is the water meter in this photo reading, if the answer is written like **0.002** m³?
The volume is **65189.14** m³
